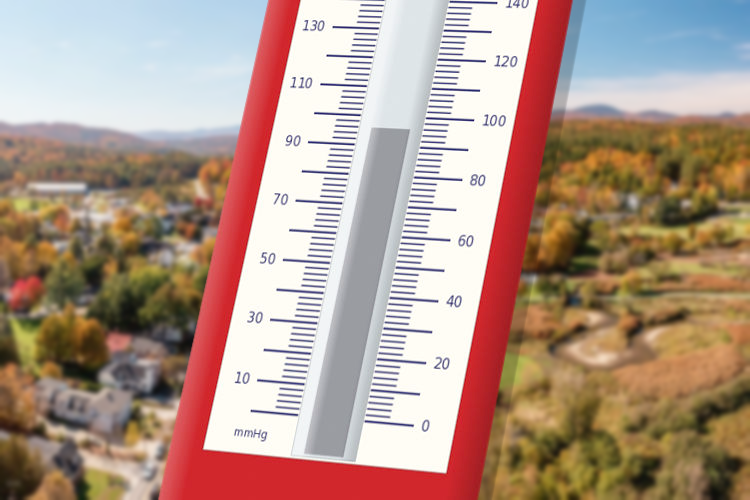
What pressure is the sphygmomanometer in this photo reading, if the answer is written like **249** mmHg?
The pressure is **96** mmHg
